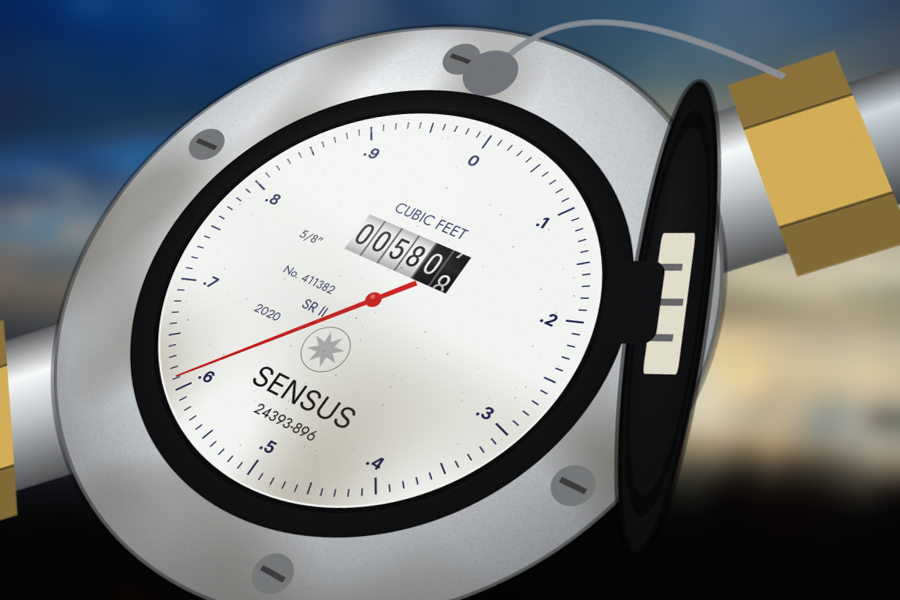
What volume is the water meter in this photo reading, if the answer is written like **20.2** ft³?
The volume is **5807.61** ft³
